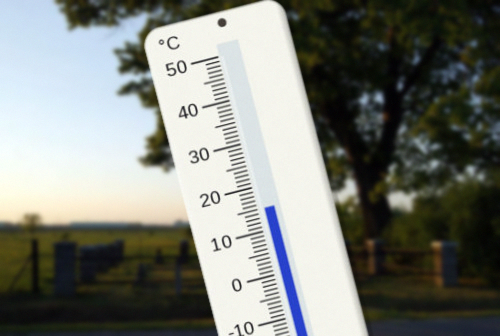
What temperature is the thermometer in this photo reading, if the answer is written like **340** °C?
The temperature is **15** °C
